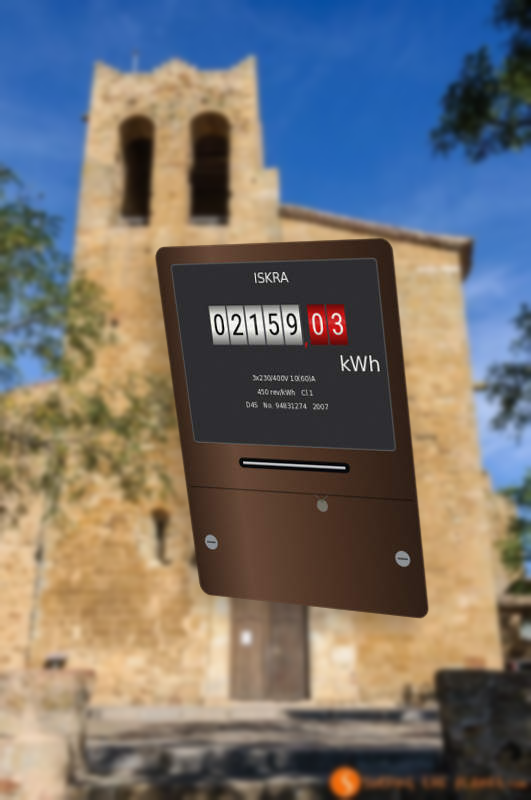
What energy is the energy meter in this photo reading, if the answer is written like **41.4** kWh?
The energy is **2159.03** kWh
